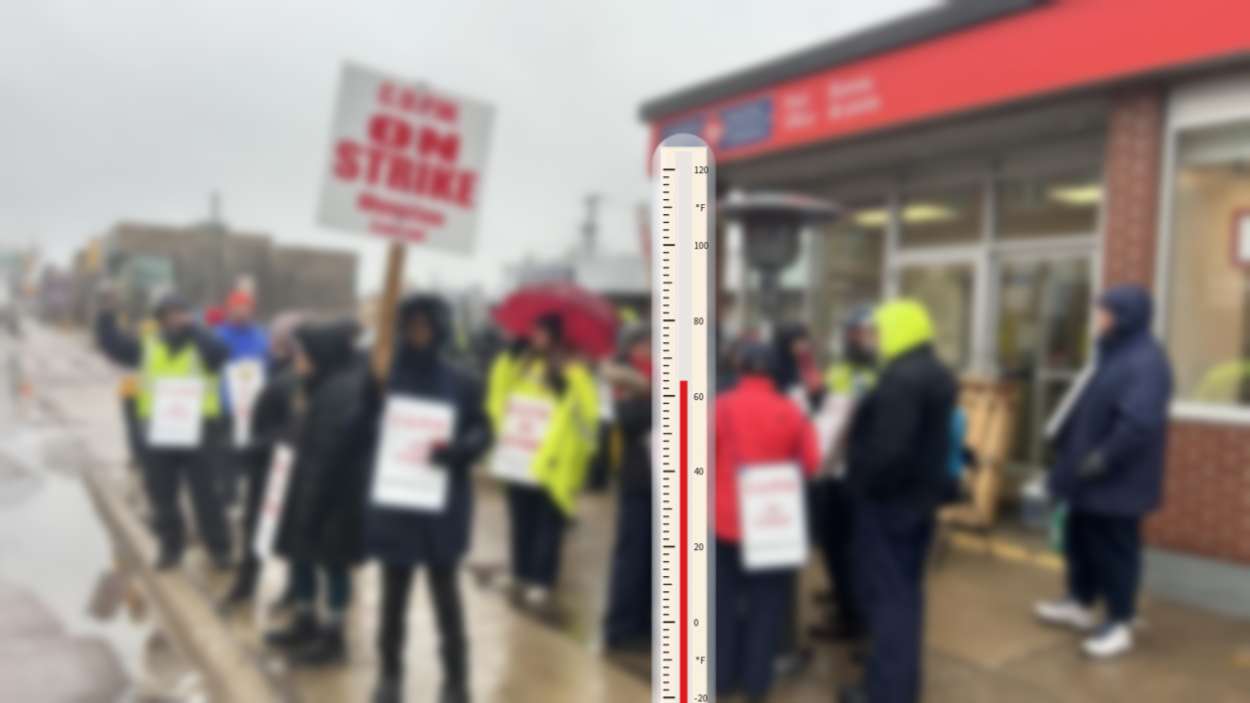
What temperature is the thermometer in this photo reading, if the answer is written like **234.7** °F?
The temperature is **64** °F
